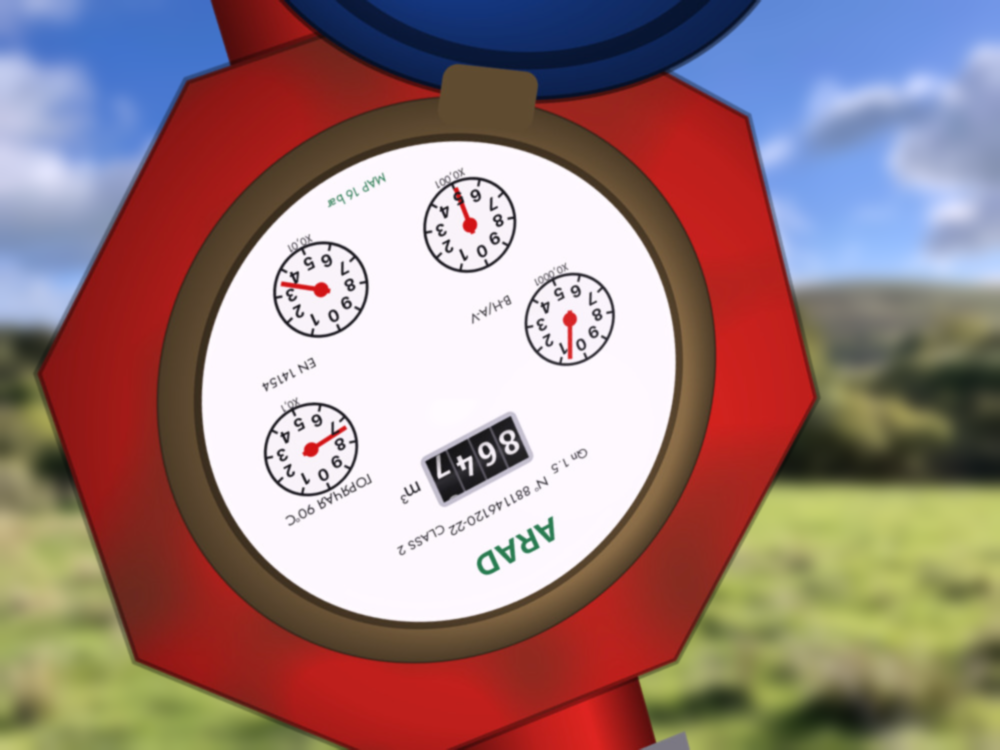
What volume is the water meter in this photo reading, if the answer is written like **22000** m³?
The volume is **8646.7350** m³
